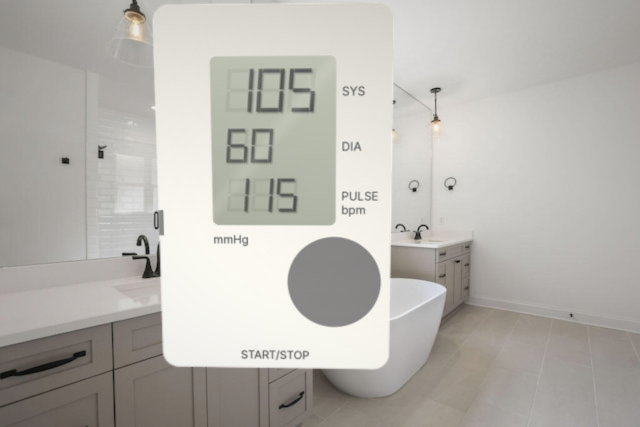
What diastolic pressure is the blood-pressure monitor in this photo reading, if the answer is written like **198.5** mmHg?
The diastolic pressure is **60** mmHg
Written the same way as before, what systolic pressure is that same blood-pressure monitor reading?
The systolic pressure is **105** mmHg
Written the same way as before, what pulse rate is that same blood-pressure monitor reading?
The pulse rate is **115** bpm
